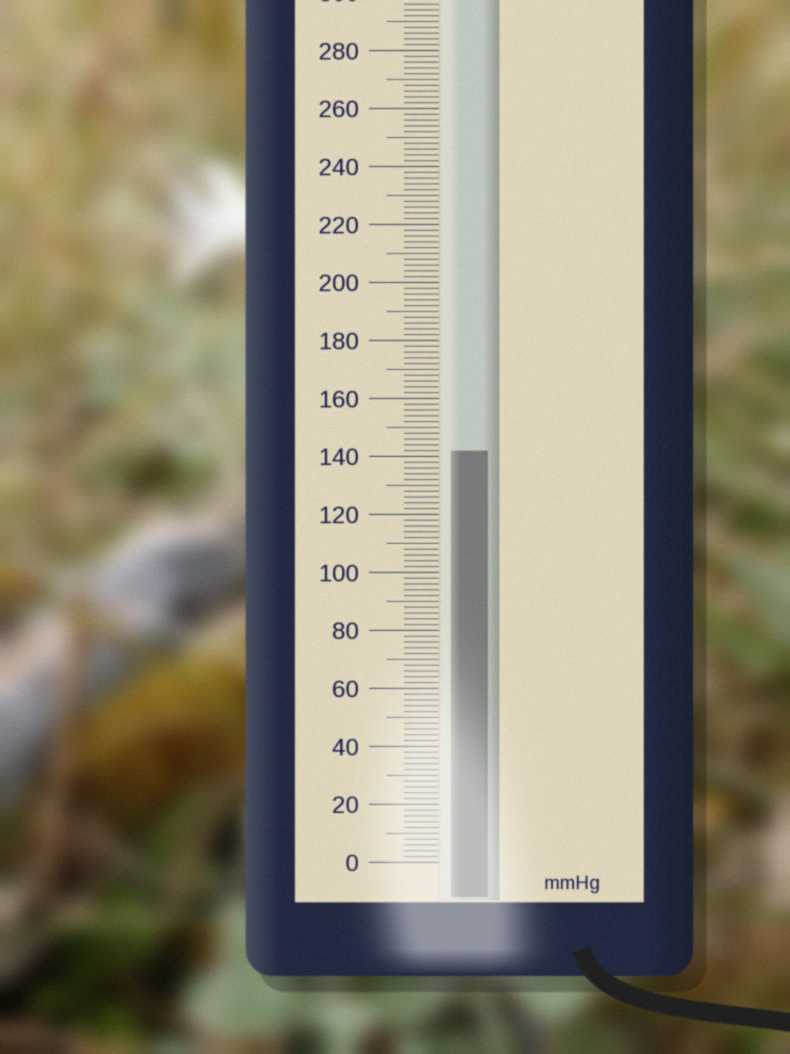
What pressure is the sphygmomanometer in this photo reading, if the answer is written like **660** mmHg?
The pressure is **142** mmHg
